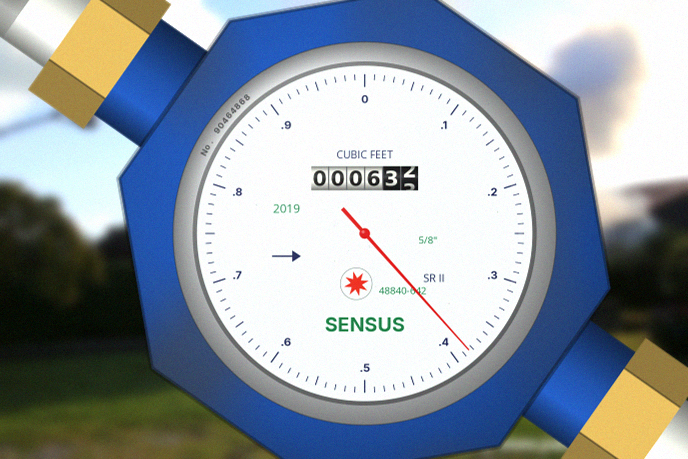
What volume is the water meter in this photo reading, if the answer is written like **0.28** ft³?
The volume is **632.38** ft³
